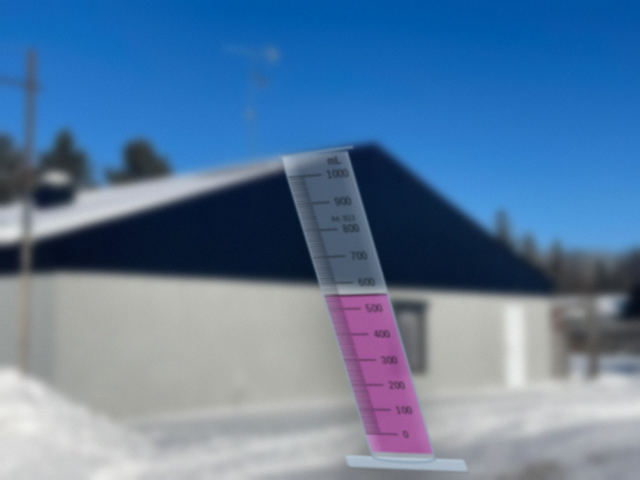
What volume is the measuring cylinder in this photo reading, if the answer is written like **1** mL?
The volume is **550** mL
